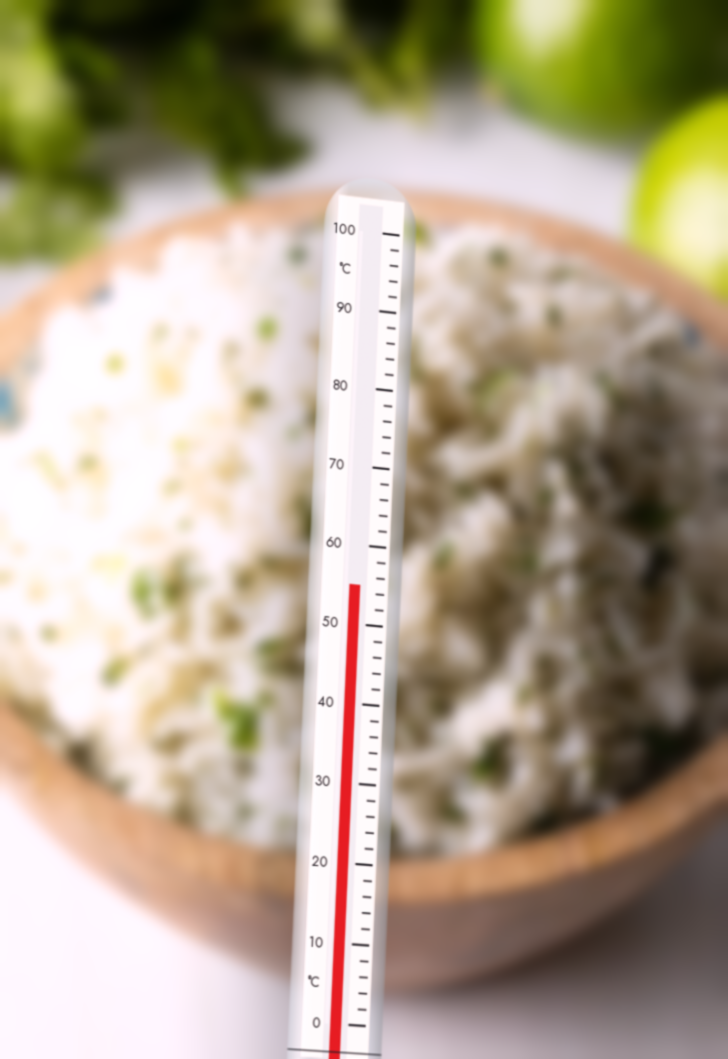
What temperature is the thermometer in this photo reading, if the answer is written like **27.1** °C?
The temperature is **55** °C
